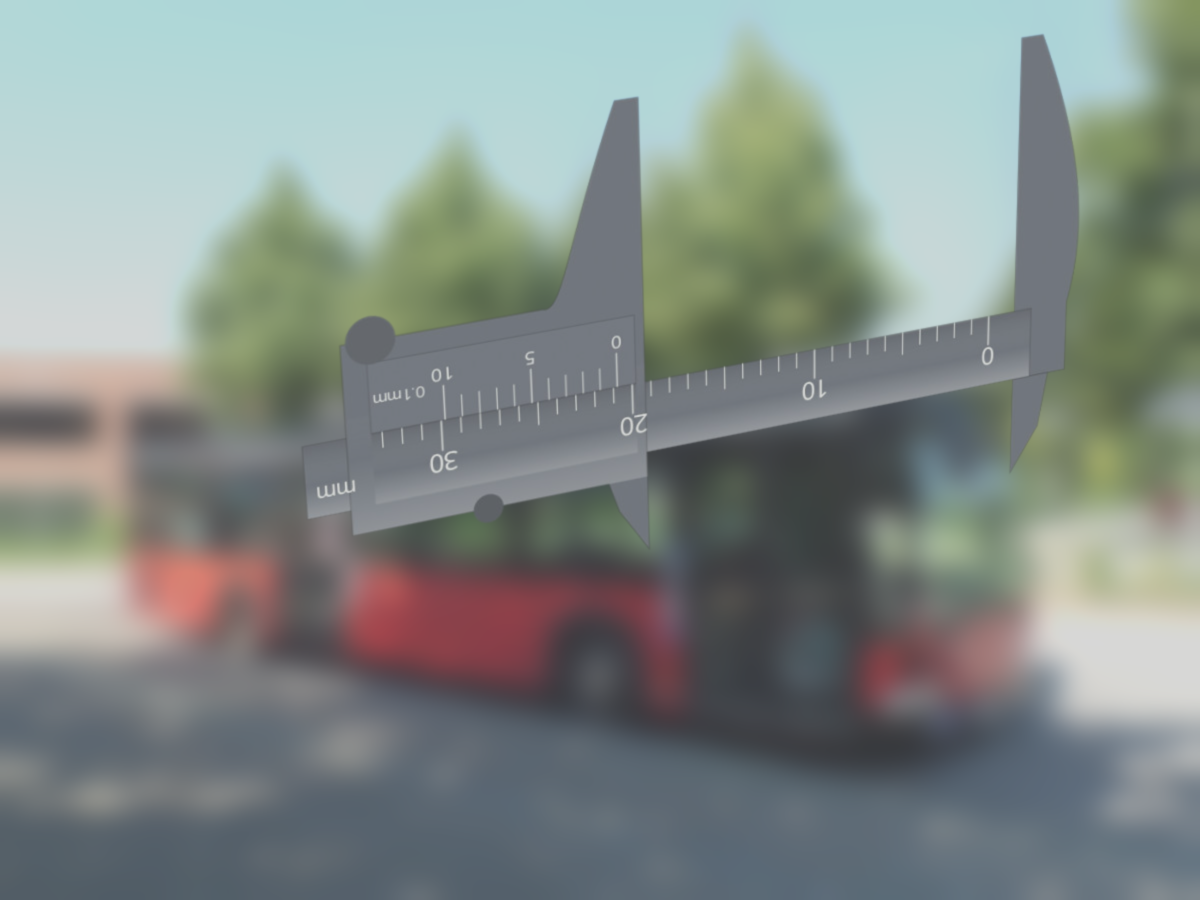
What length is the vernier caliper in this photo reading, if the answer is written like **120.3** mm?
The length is **20.8** mm
